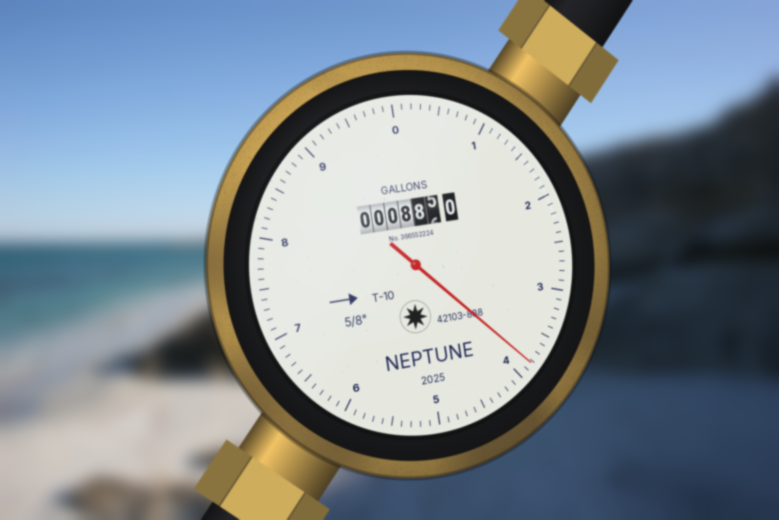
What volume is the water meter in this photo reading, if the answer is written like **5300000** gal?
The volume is **8853.8** gal
